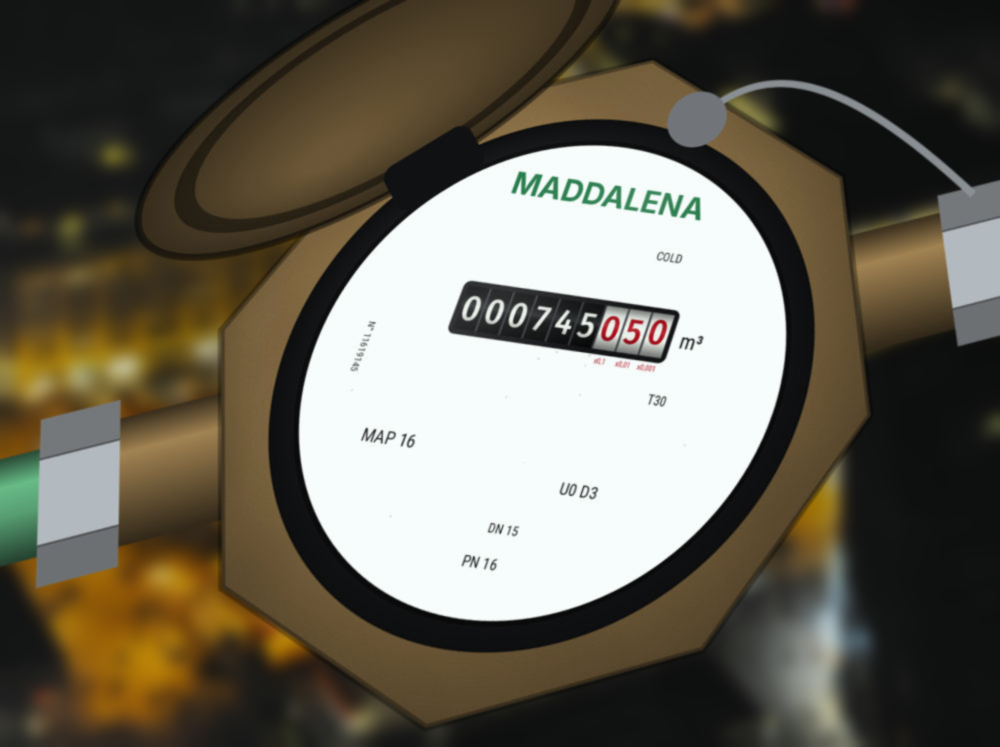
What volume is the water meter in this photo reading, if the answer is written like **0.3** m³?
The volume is **745.050** m³
